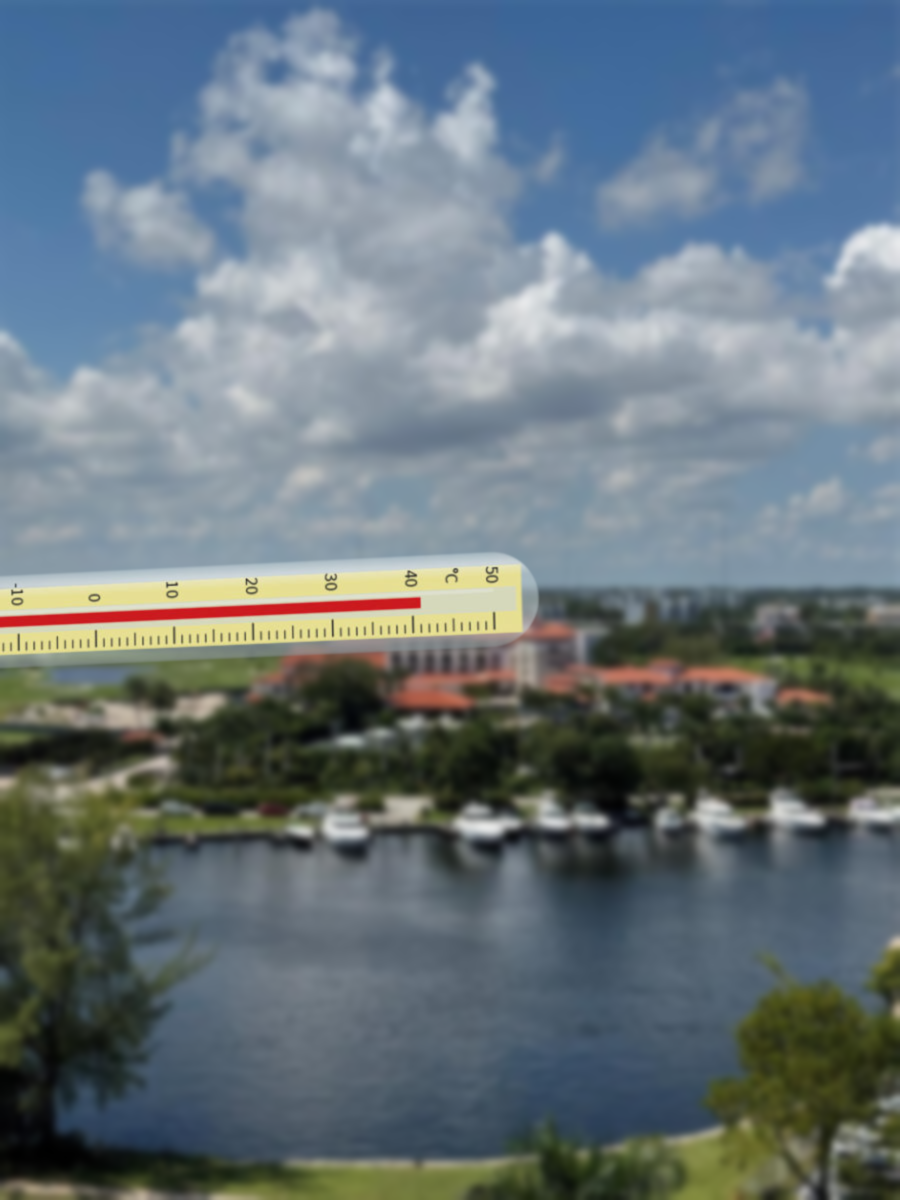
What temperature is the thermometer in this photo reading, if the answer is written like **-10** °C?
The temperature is **41** °C
